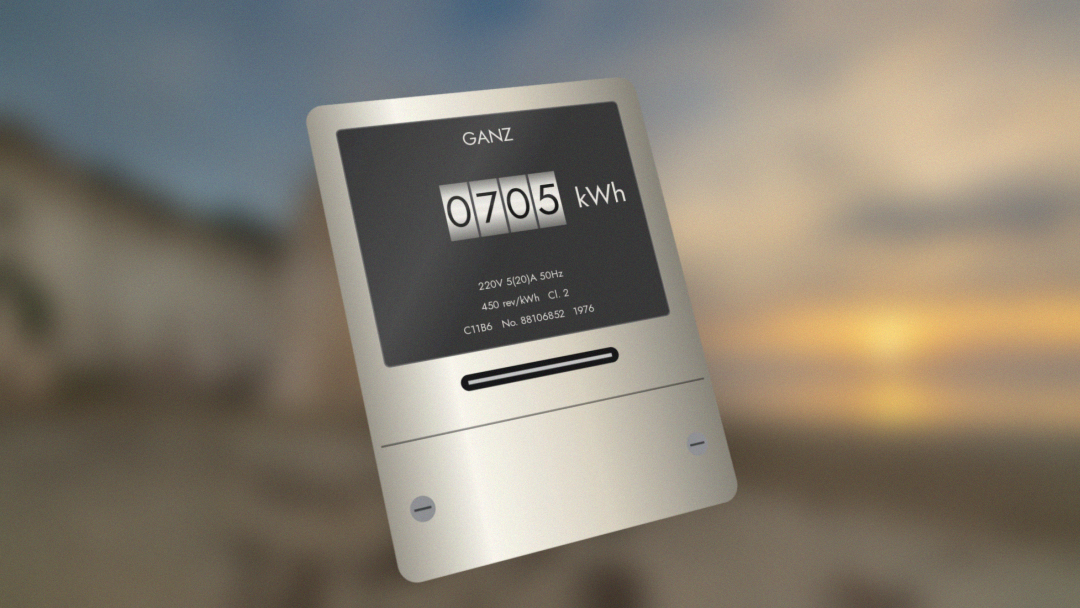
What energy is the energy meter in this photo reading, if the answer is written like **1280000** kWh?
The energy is **705** kWh
